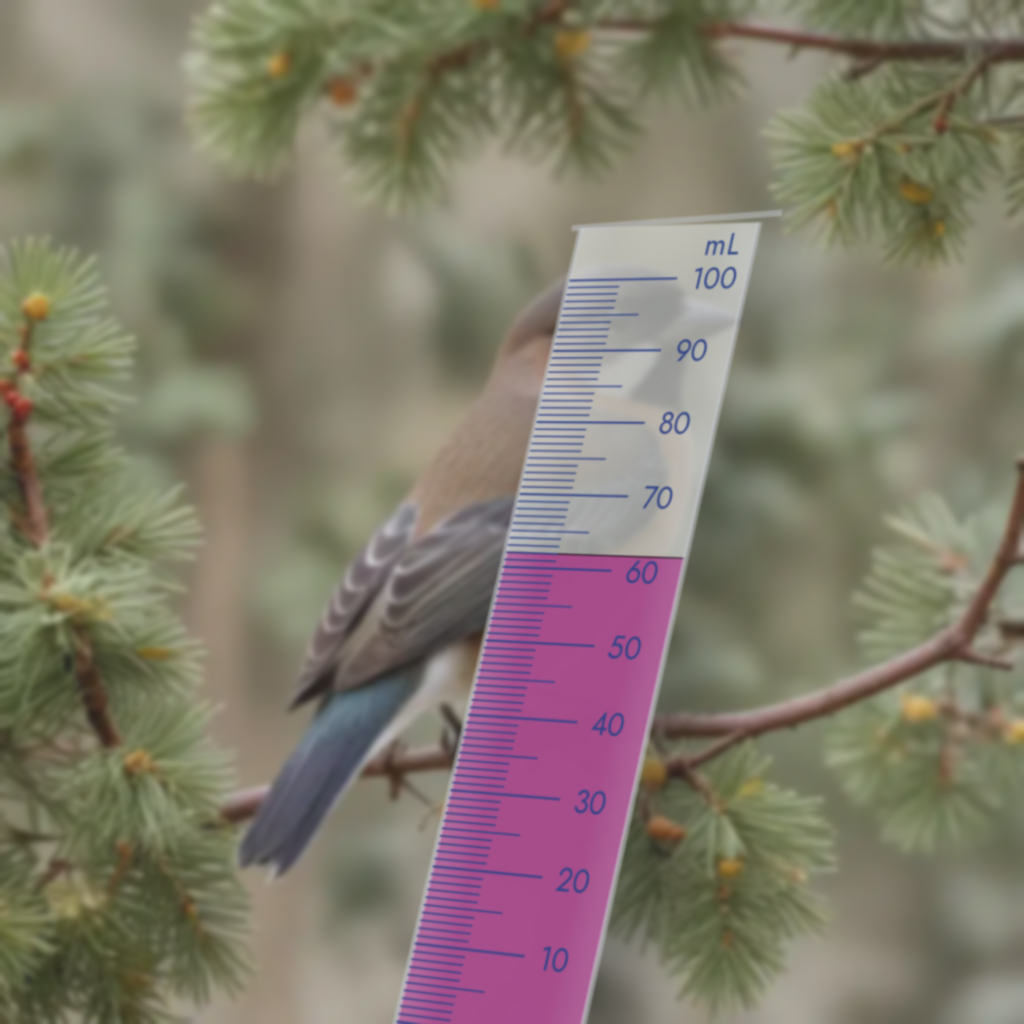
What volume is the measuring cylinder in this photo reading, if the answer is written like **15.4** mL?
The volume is **62** mL
